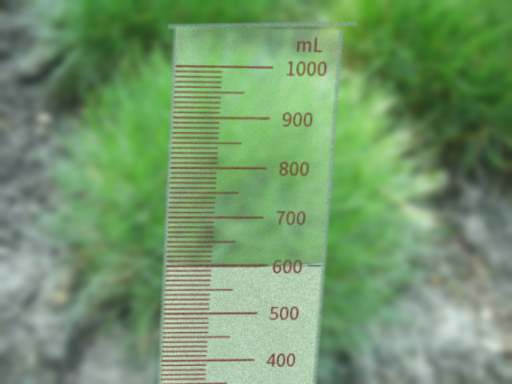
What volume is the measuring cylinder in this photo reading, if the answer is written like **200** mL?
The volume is **600** mL
